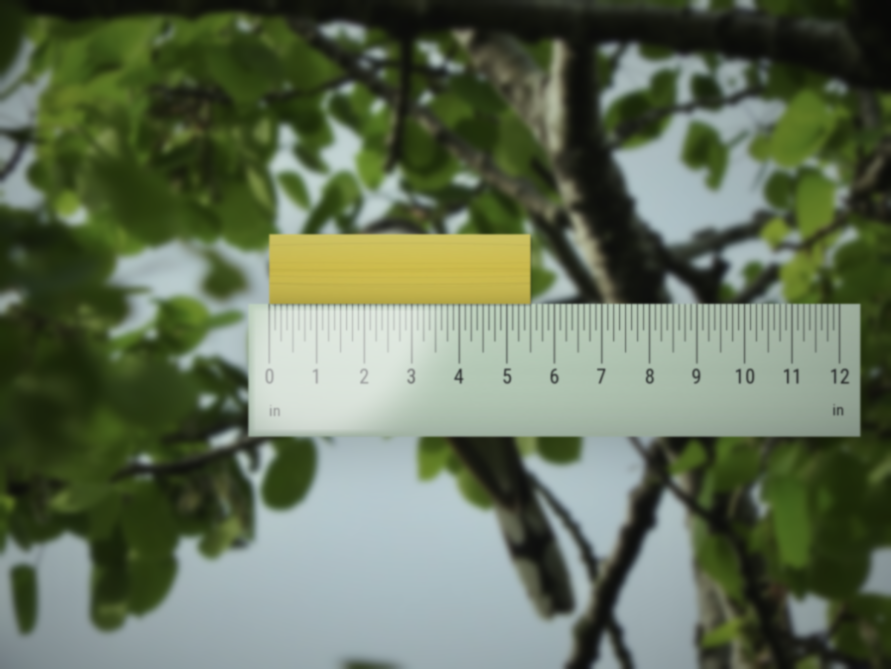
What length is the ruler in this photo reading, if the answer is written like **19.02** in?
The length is **5.5** in
